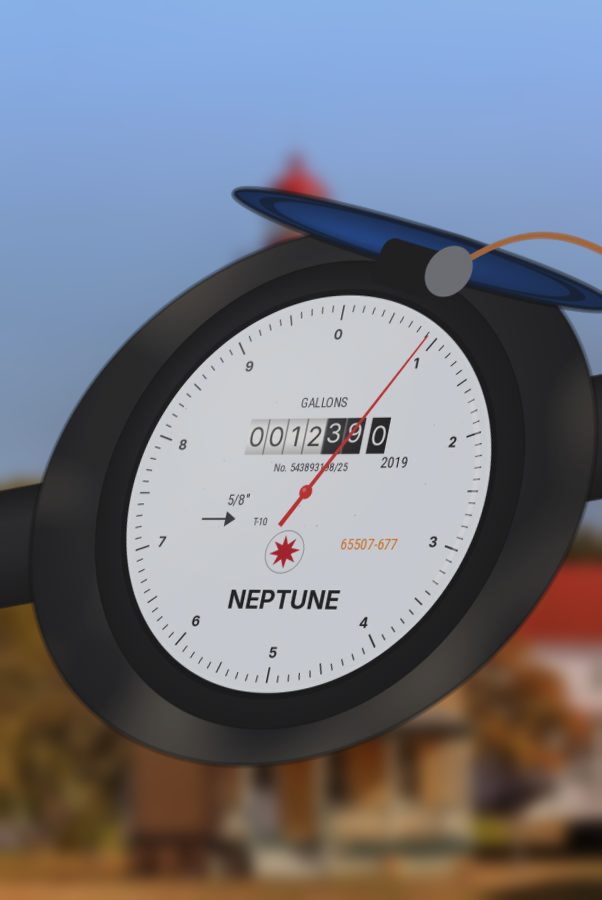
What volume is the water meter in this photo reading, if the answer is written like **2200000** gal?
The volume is **12390.9** gal
